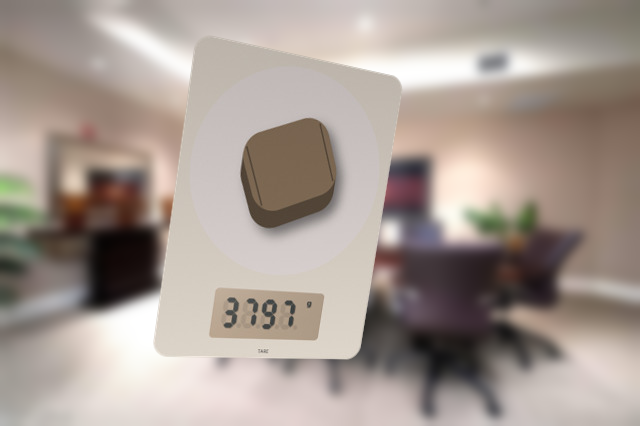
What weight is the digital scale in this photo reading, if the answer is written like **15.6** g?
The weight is **3797** g
